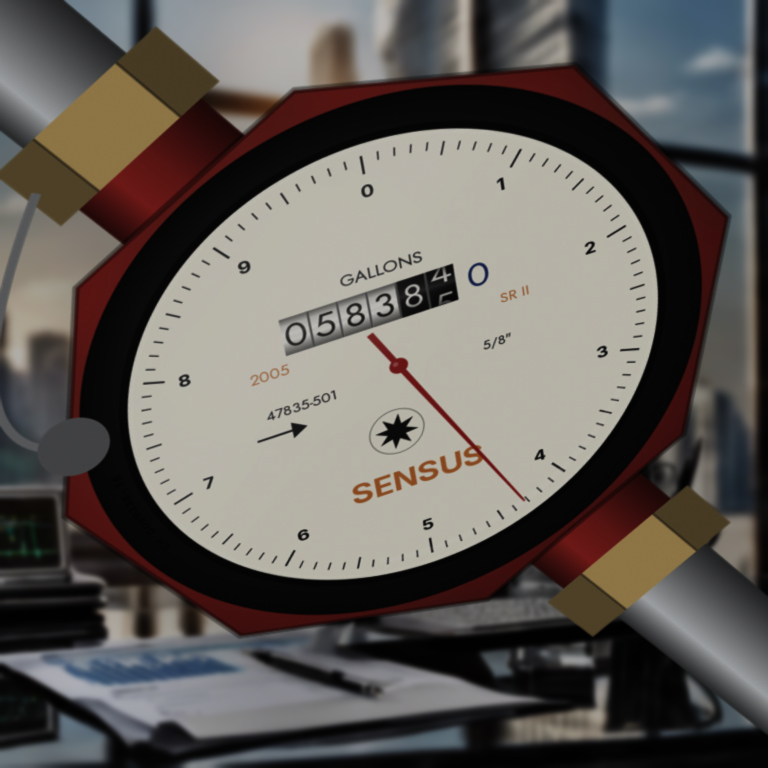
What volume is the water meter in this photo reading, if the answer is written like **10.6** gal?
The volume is **583844.3** gal
